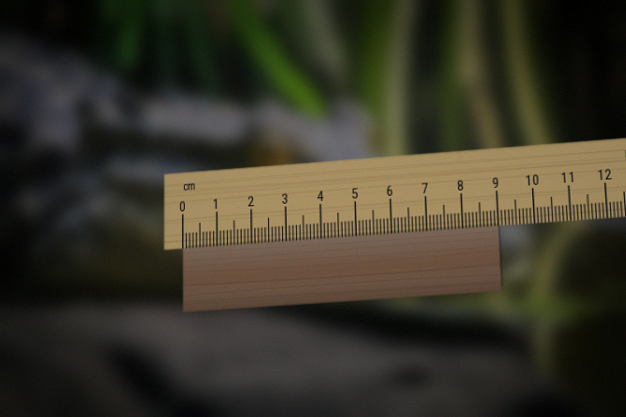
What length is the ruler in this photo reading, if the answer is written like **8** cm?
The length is **9** cm
